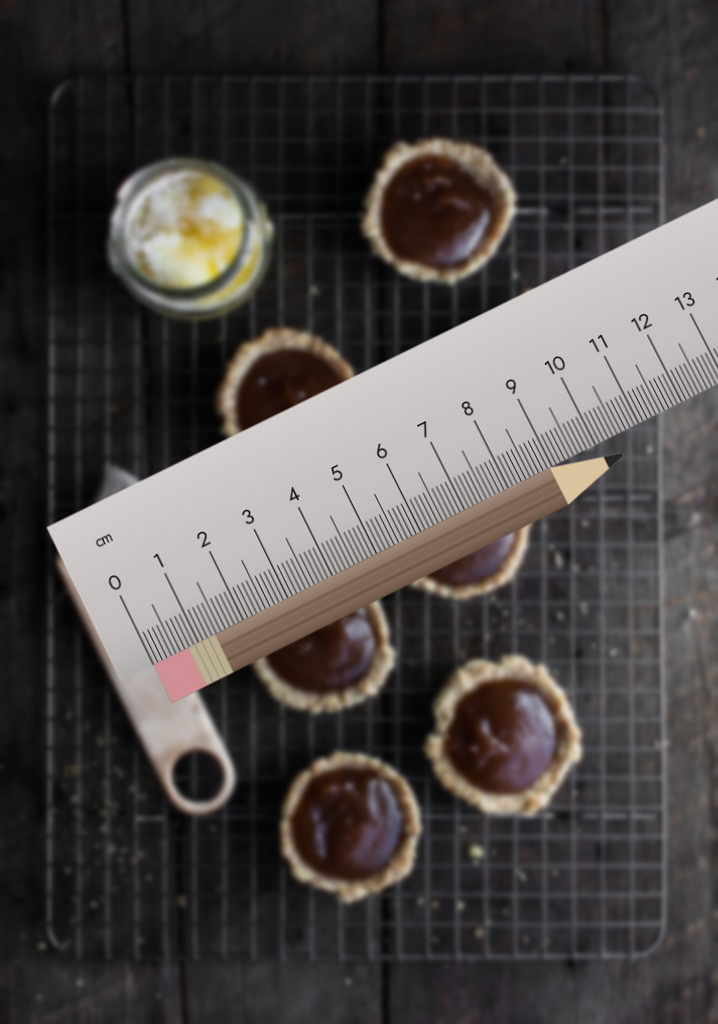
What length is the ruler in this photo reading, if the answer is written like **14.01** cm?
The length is **10.4** cm
